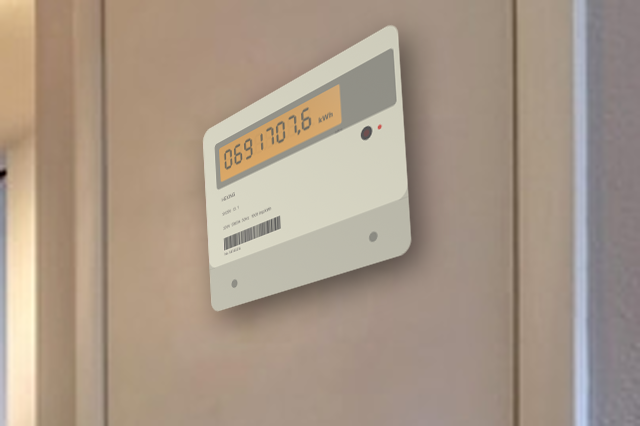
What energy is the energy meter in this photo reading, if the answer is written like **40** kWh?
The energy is **691707.6** kWh
